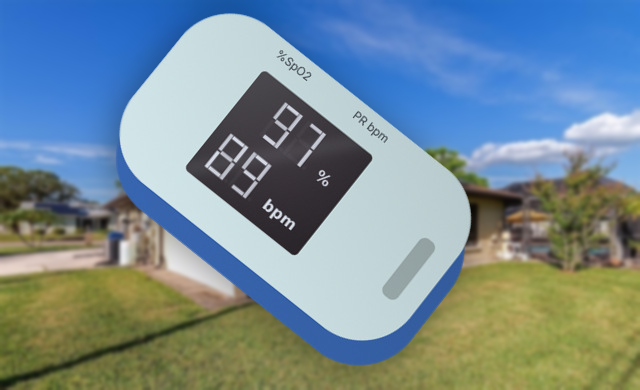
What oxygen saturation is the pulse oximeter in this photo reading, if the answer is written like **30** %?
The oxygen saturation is **97** %
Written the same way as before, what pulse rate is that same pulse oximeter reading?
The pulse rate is **89** bpm
